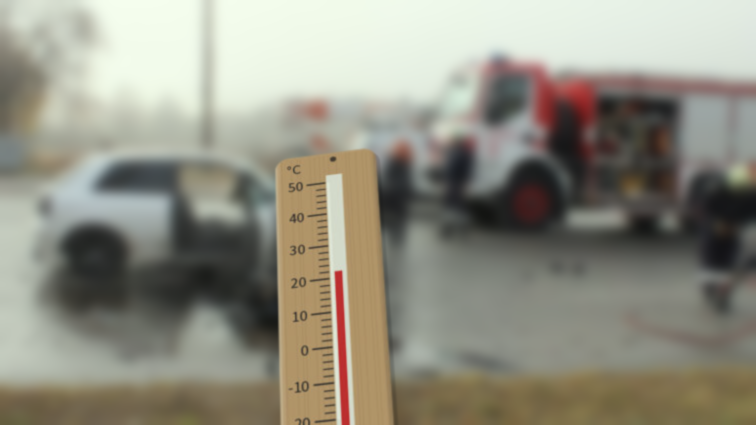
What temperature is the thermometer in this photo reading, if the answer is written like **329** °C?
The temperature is **22** °C
